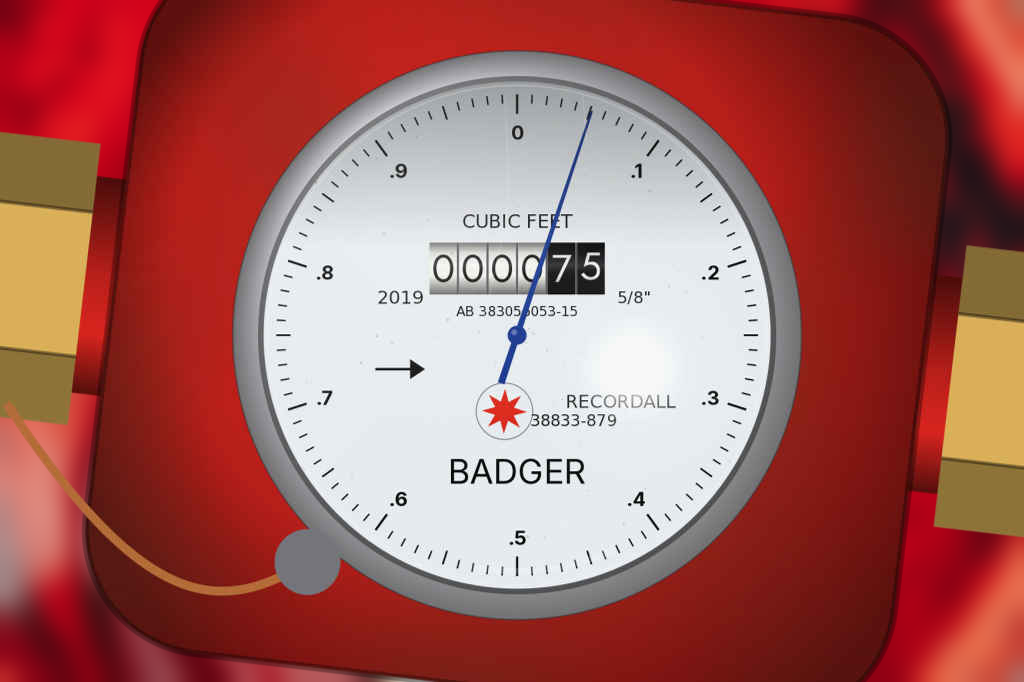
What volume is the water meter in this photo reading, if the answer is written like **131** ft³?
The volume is **75.05** ft³
